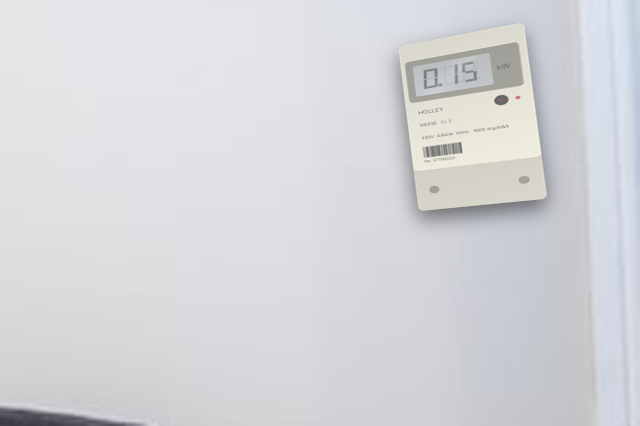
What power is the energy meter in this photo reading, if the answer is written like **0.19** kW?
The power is **0.15** kW
